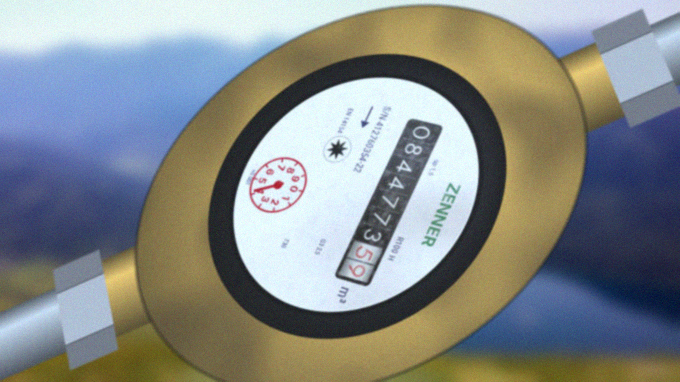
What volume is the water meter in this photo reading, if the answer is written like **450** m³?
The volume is **844773.594** m³
